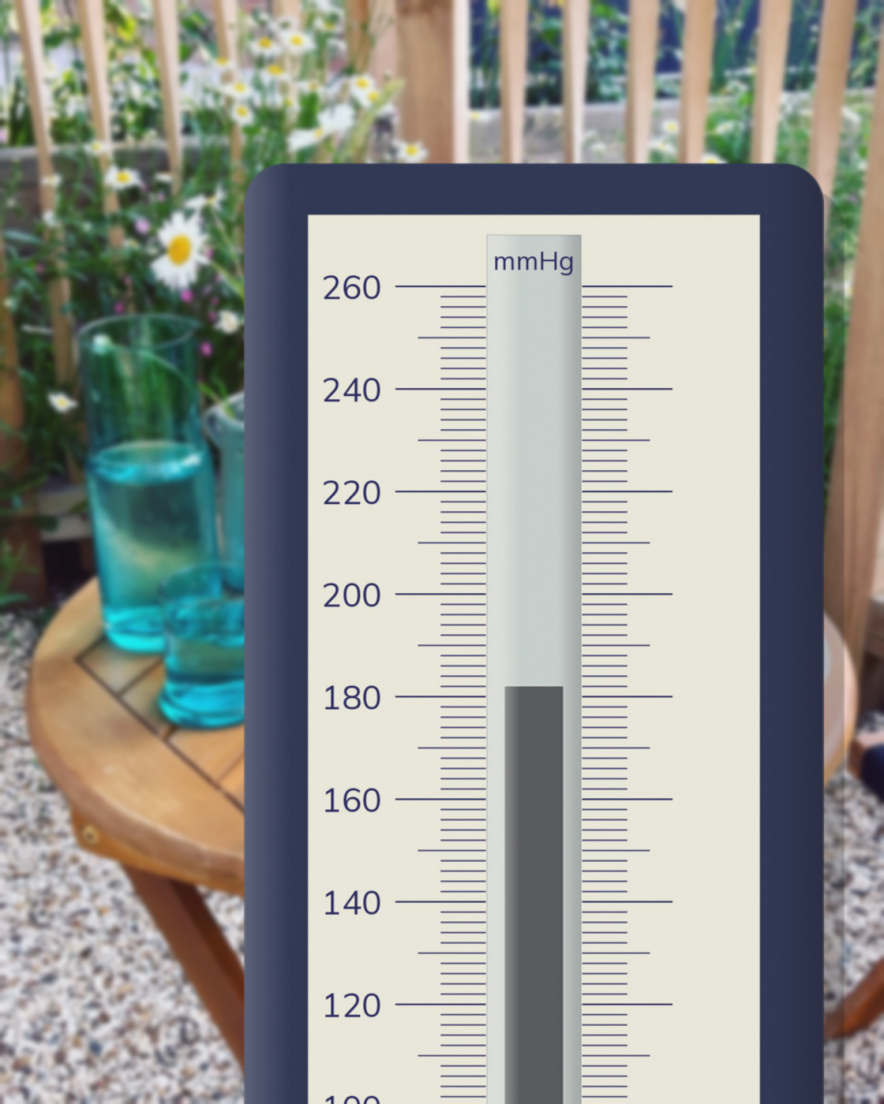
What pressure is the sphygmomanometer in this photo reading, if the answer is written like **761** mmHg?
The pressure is **182** mmHg
